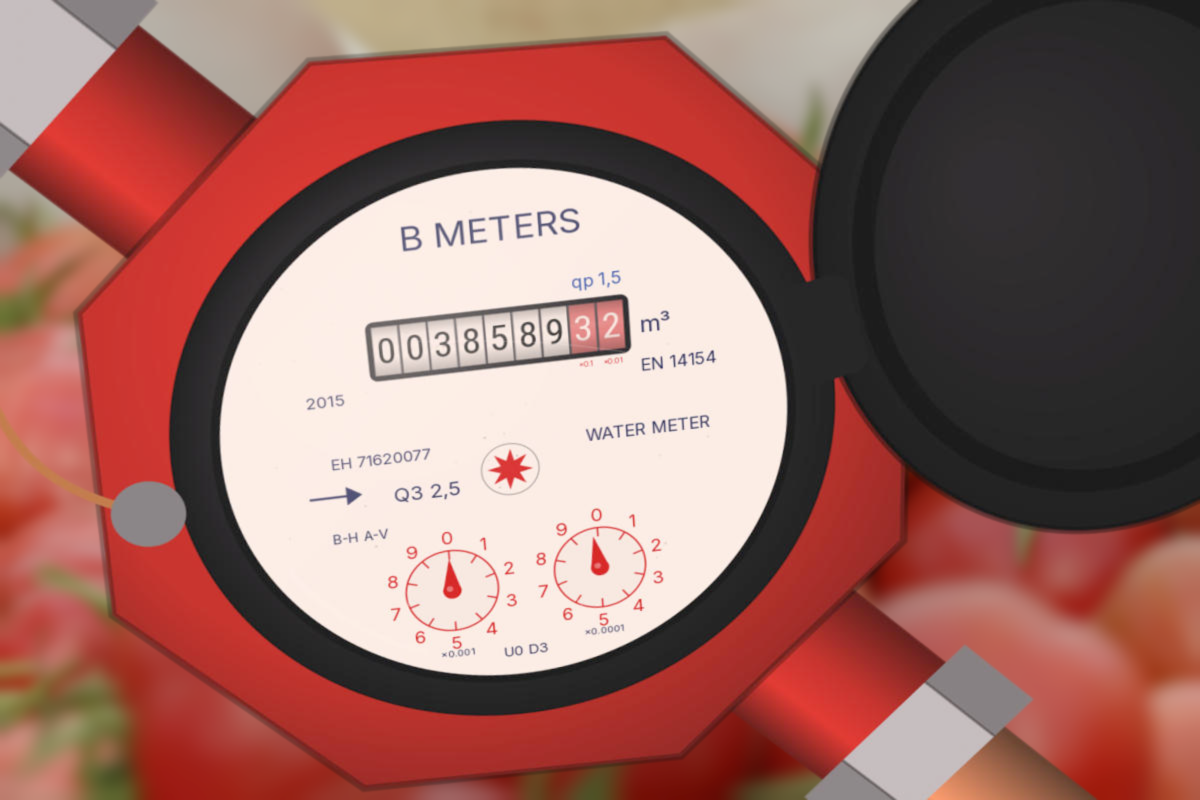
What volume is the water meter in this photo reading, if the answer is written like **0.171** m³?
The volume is **38589.3199** m³
